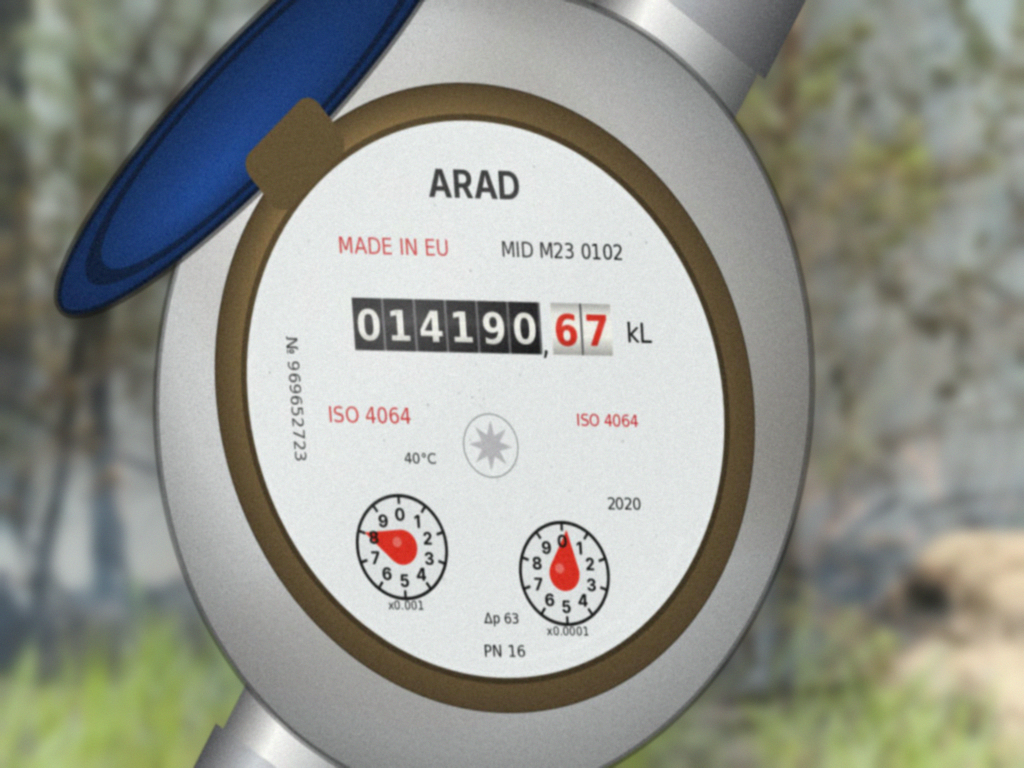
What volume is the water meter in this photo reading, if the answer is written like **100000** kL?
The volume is **14190.6780** kL
